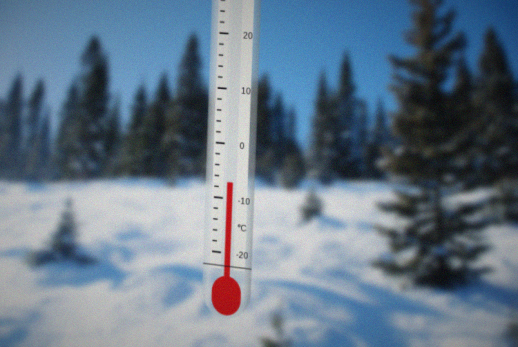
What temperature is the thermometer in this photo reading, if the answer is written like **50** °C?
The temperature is **-7** °C
